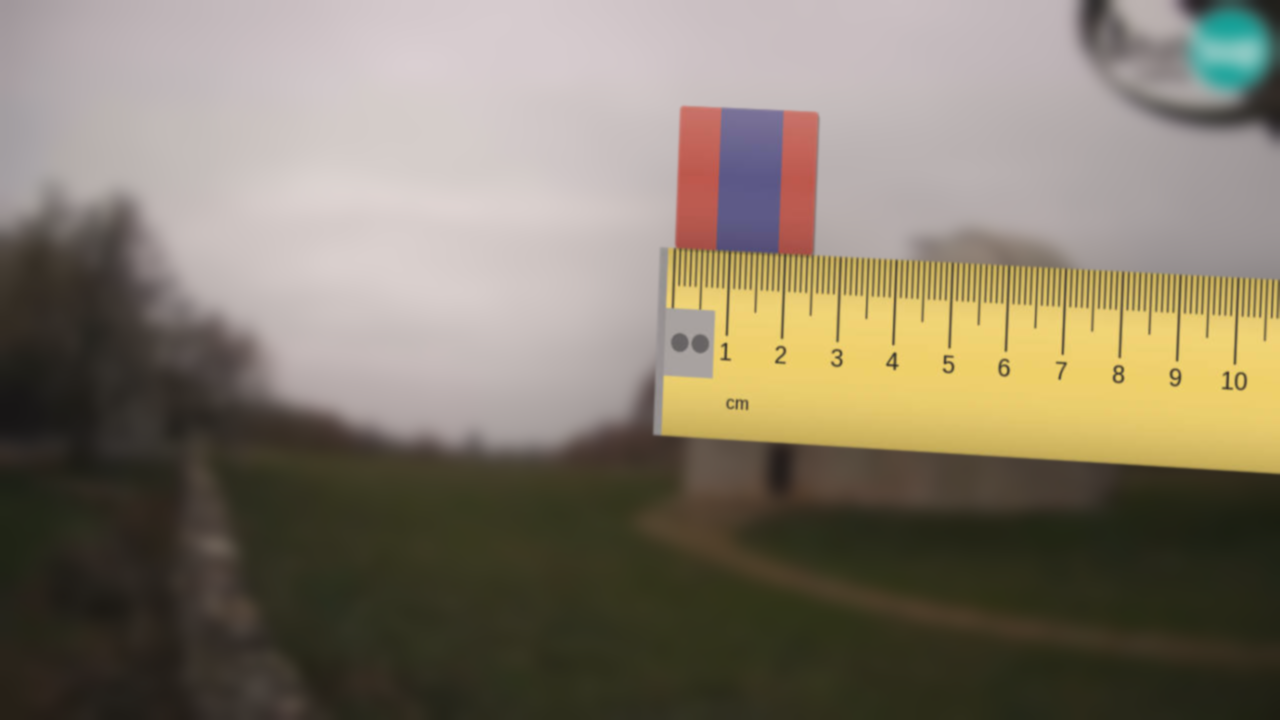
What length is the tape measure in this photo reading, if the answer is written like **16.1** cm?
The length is **2.5** cm
